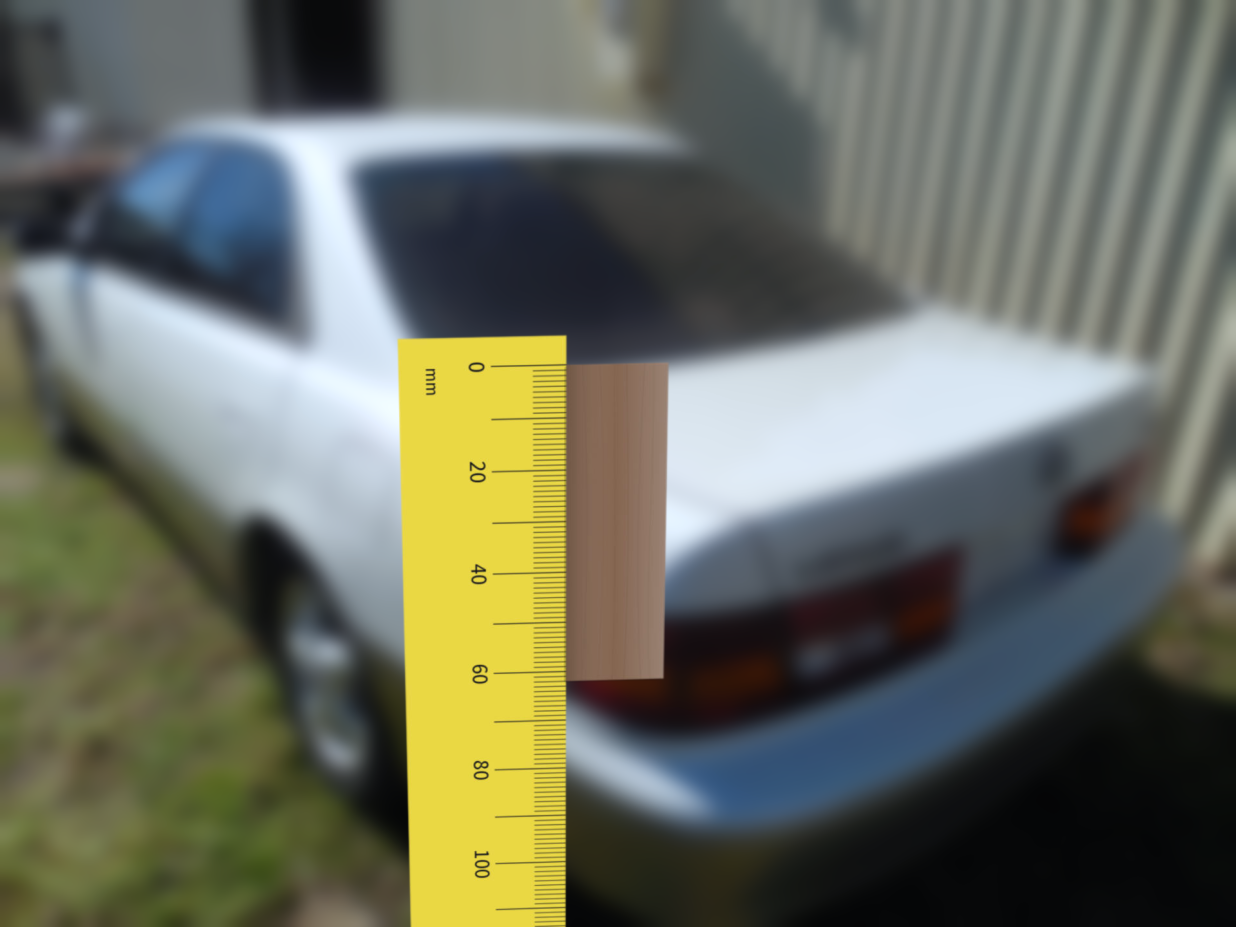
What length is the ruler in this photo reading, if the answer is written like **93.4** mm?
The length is **62** mm
